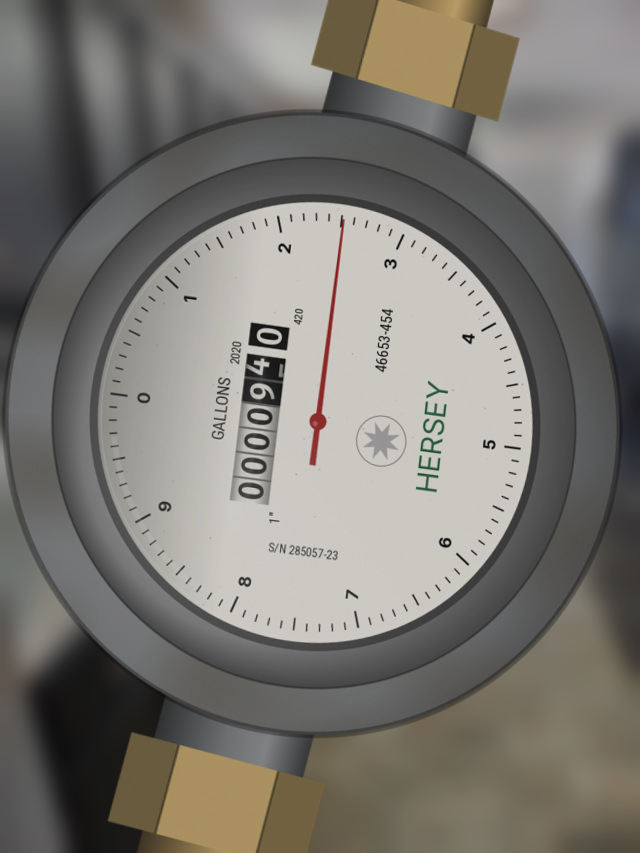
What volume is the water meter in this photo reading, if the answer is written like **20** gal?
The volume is **942.5** gal
